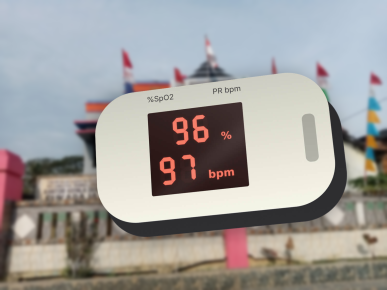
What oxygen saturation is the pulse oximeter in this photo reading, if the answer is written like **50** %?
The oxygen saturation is **96** %
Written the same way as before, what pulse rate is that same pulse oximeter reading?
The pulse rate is **97** bpm
